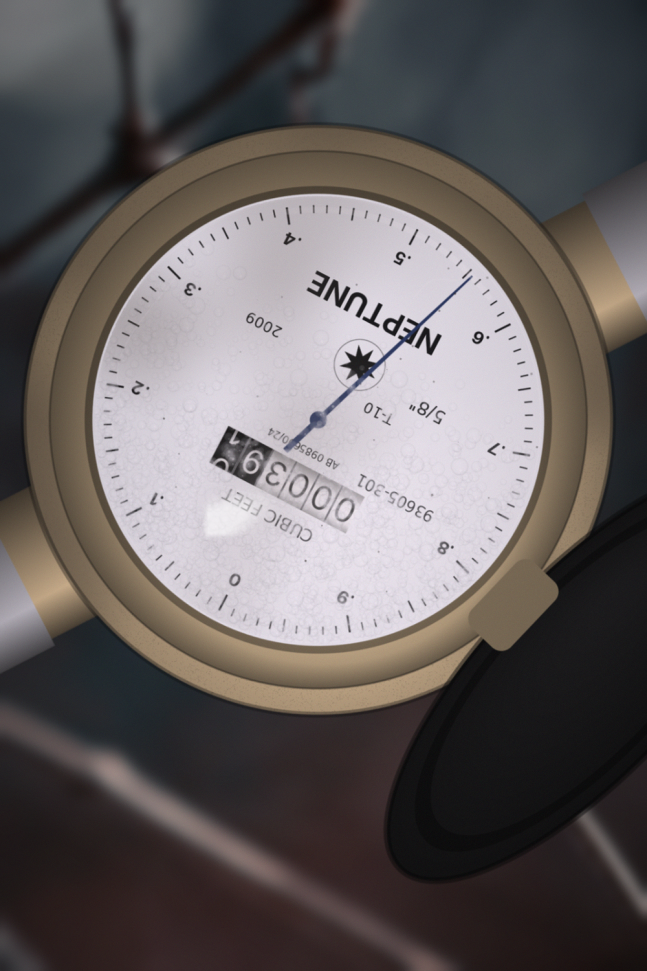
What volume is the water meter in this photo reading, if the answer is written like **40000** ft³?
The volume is **390.55** ft³
